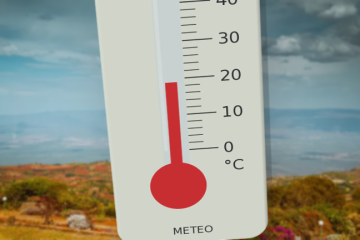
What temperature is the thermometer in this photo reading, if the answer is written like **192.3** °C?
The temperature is **19** °C
